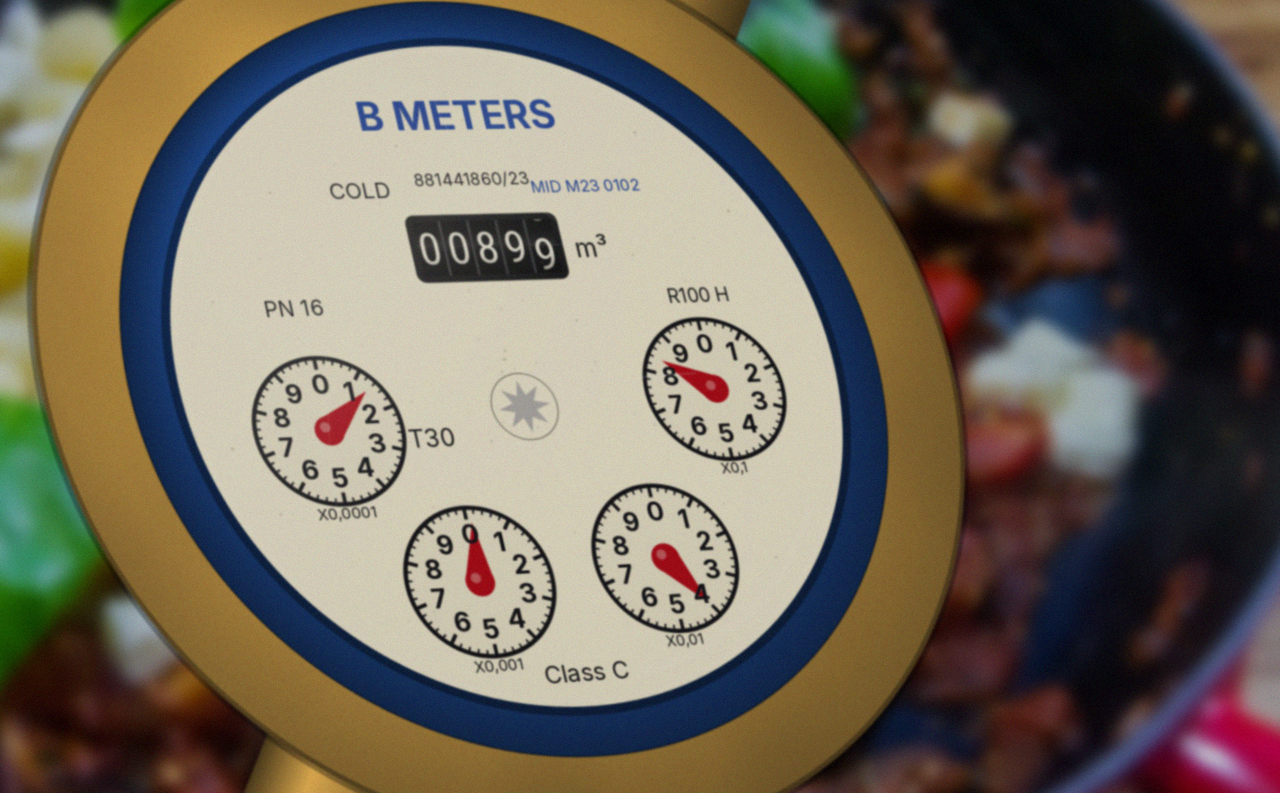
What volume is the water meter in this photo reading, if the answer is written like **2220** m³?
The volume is **898.8401** m³
